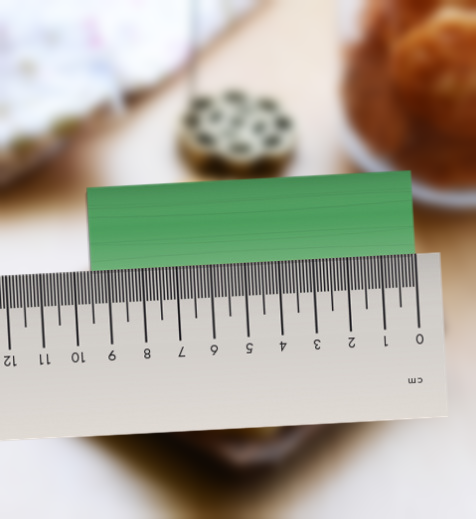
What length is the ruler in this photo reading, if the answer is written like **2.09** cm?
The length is **9.5** cm
